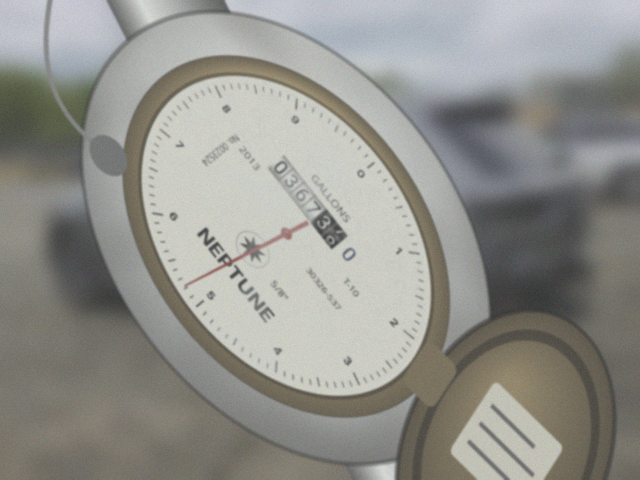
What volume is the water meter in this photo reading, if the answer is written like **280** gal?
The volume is **367375.2** gal
